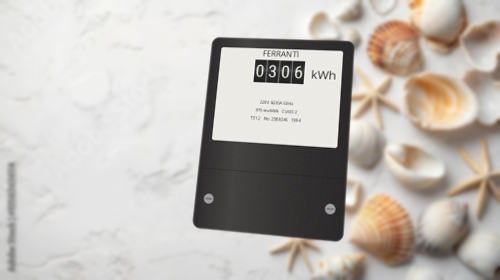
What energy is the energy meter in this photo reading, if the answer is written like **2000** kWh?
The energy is **306** kWh
